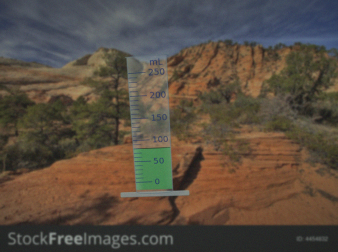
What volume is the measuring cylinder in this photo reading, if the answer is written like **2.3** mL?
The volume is **80** mL
